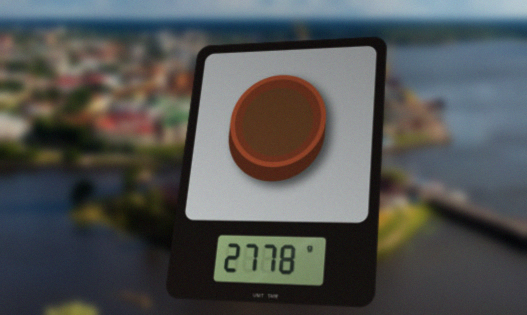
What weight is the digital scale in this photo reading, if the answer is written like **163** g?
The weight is **2778** g
